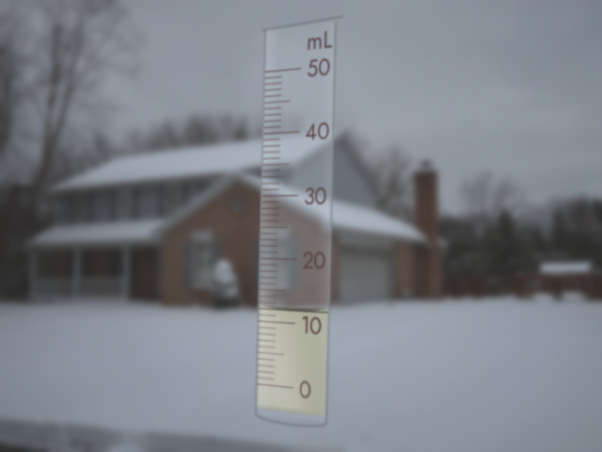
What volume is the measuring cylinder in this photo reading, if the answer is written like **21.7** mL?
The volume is **12** mL
